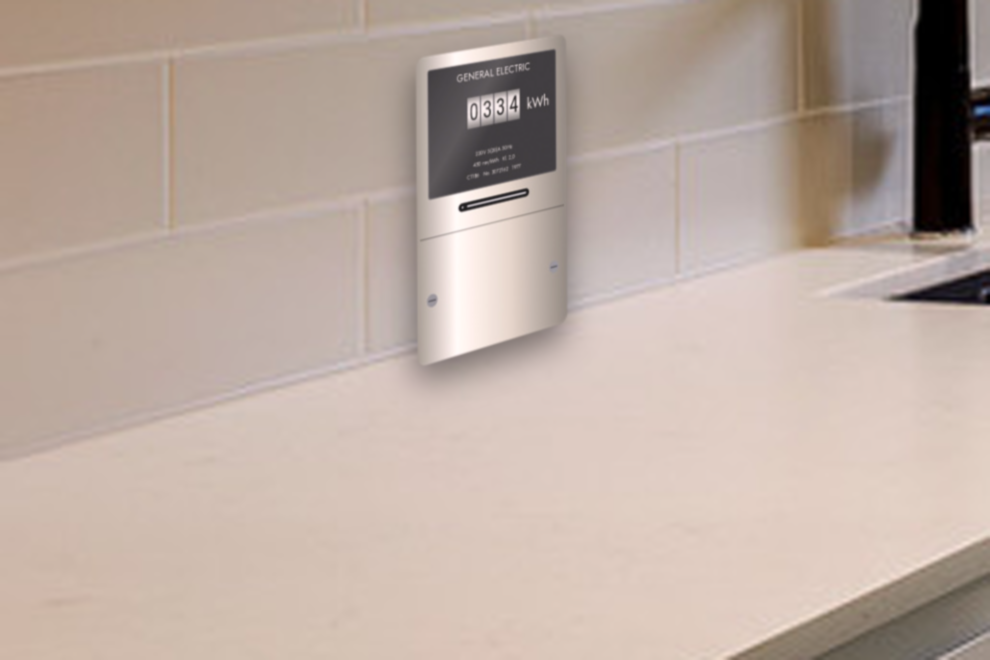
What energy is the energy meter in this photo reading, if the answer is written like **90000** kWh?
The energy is **334** kWh
